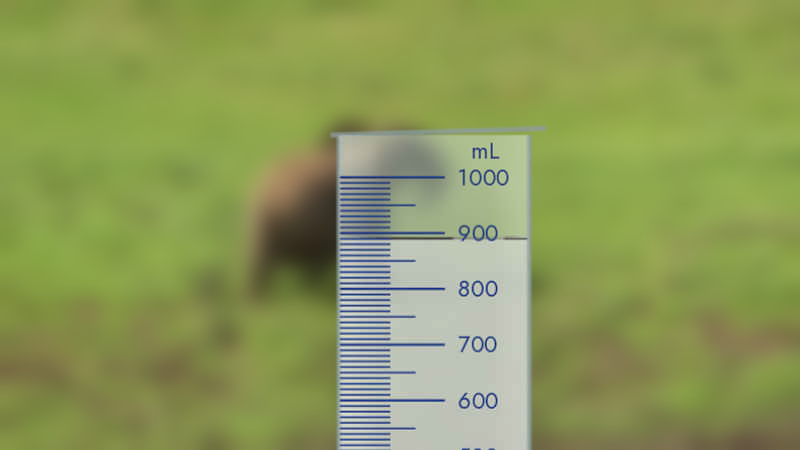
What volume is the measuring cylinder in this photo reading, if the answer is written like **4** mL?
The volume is **890** mL
